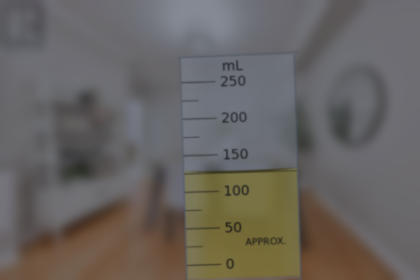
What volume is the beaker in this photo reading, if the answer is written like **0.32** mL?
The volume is **125** mL
